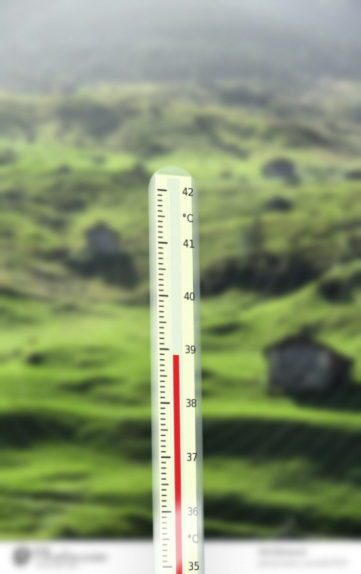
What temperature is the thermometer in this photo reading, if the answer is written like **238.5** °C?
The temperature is **38.9** °C
